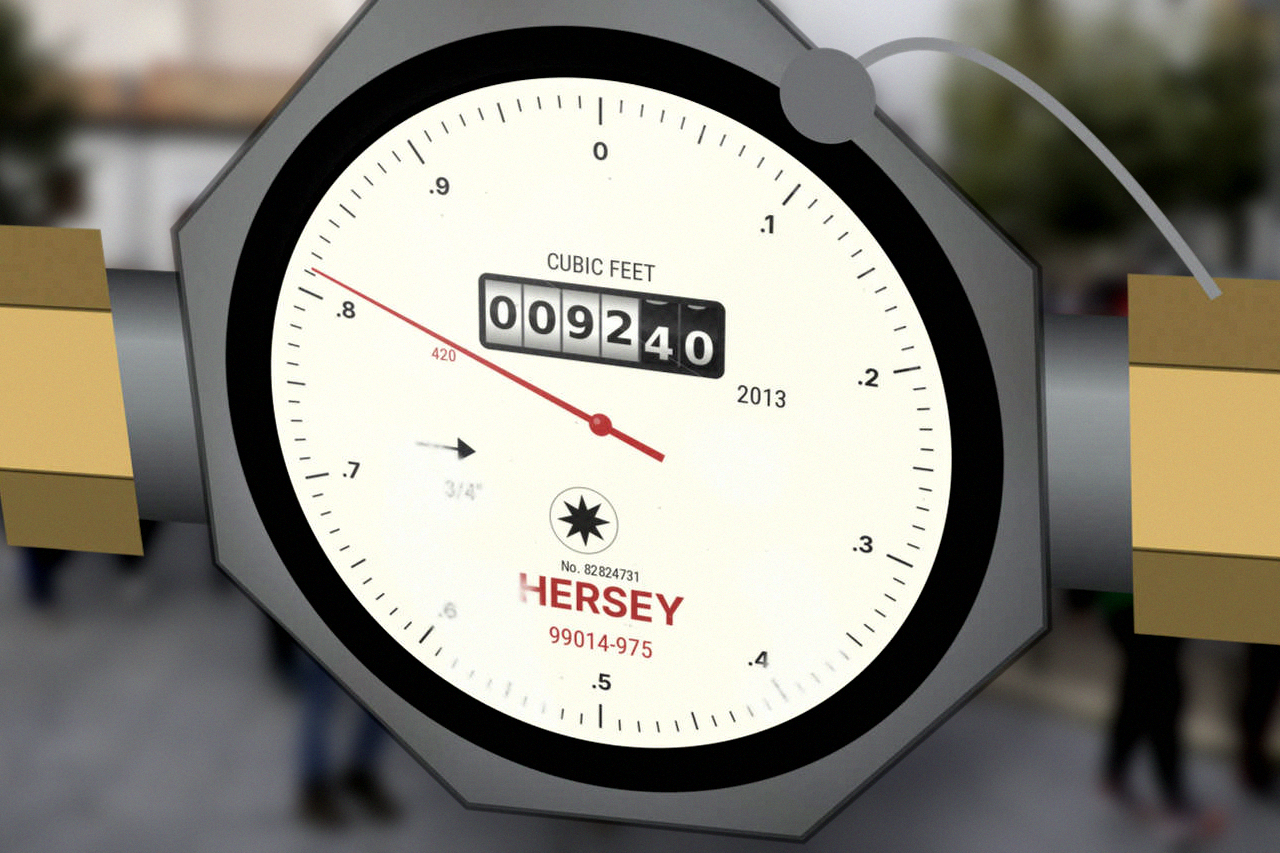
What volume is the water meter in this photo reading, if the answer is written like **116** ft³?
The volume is **9239.81** ft³
